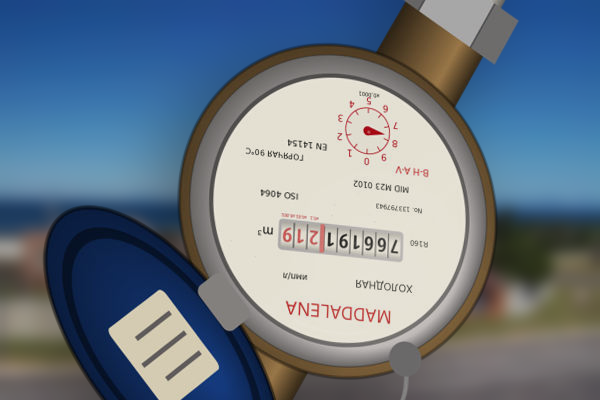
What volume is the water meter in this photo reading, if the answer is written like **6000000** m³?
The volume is **766191.2197** m³
